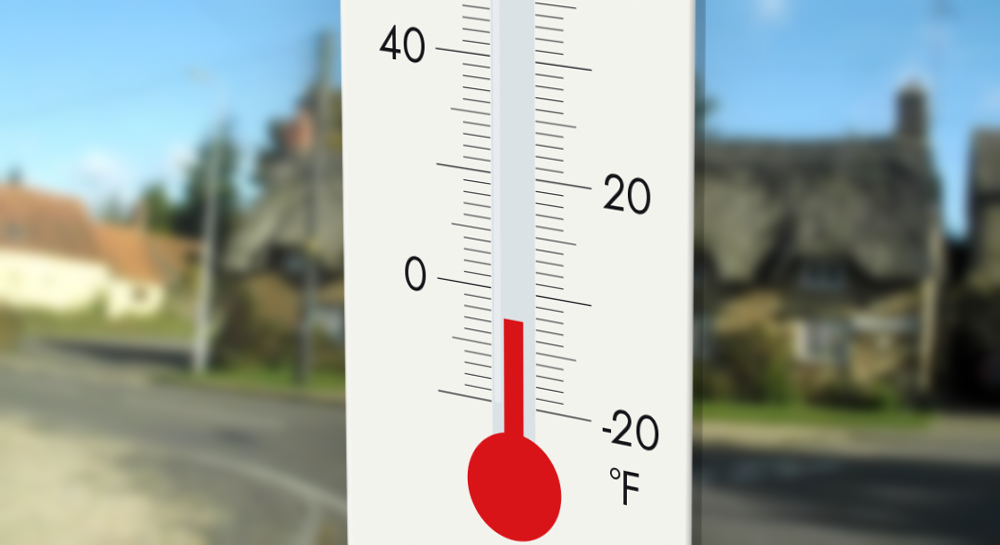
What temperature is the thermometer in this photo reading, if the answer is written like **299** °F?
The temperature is **-5** °F
